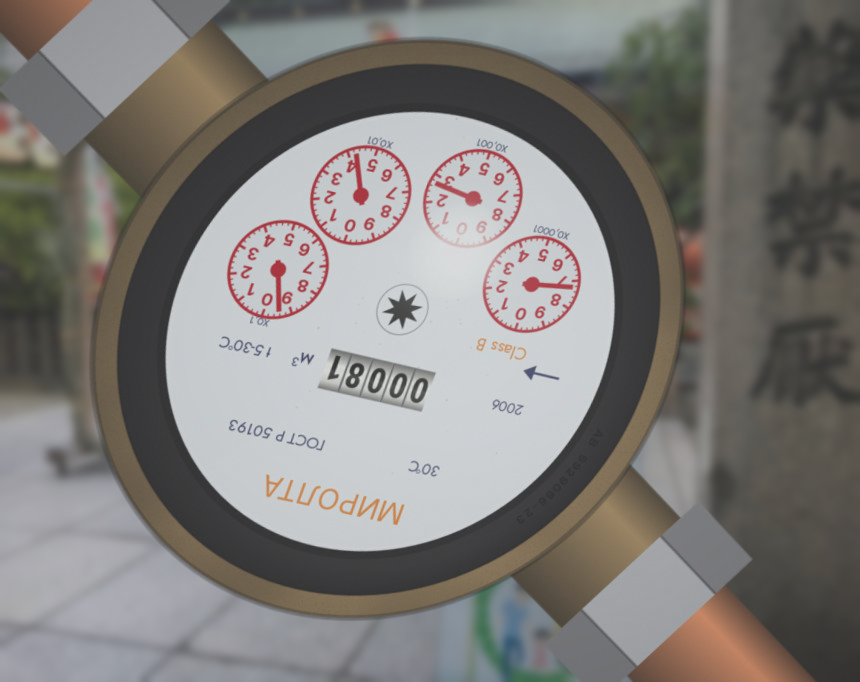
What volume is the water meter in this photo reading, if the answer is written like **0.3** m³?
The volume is **80.9427** m³
